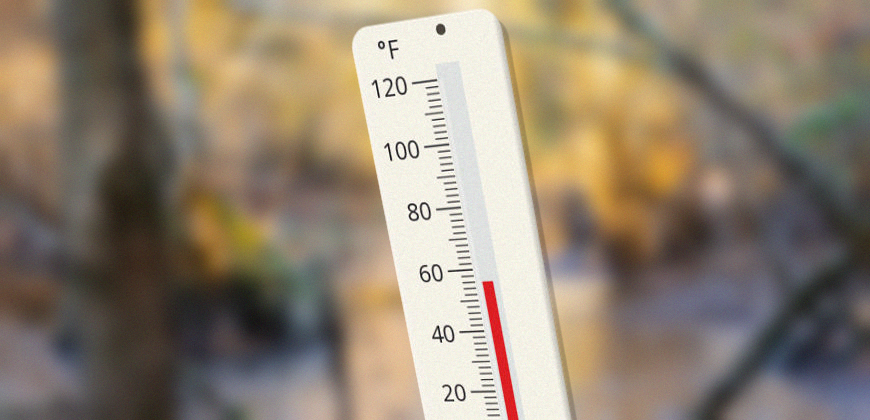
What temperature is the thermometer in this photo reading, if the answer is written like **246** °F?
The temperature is **56** °F
